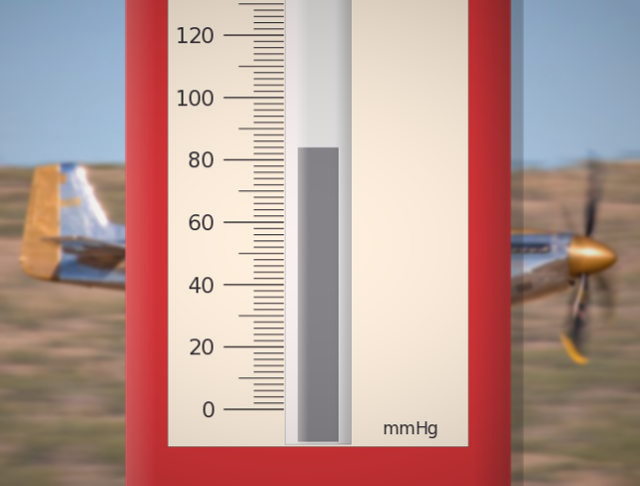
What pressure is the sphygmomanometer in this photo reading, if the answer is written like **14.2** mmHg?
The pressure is **84** mmHg
